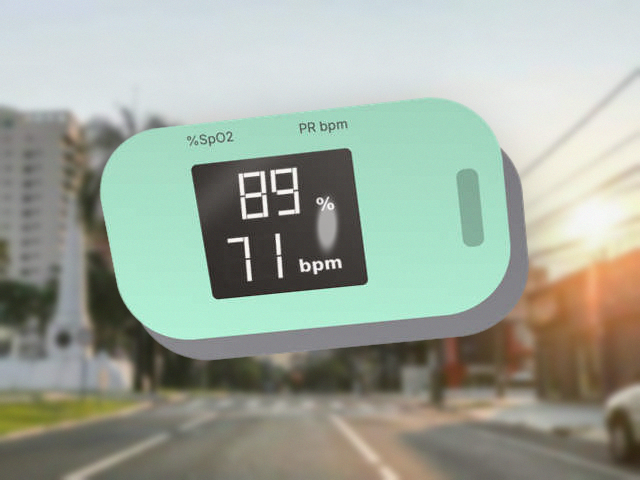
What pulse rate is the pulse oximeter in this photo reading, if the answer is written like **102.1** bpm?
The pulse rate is **71** bpm
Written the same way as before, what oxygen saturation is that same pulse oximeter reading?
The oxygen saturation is **89** %
